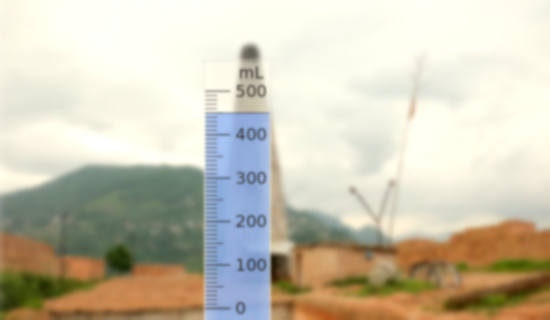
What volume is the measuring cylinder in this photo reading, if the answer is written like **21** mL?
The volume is **450** mL
